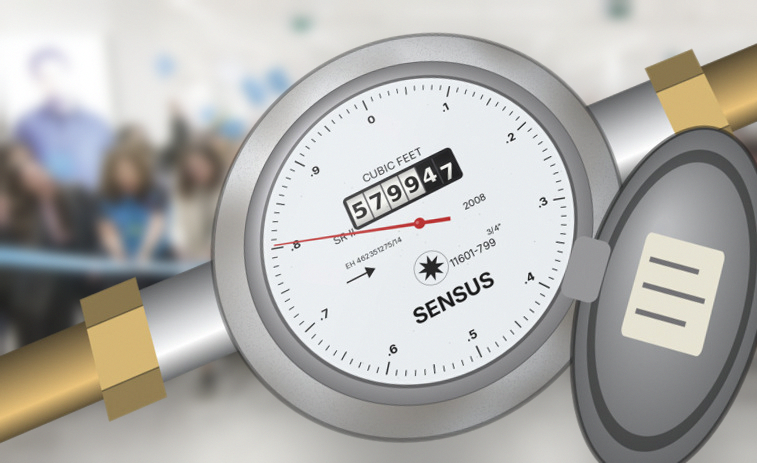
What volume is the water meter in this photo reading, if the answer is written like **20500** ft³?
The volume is **579946.80** ft³
